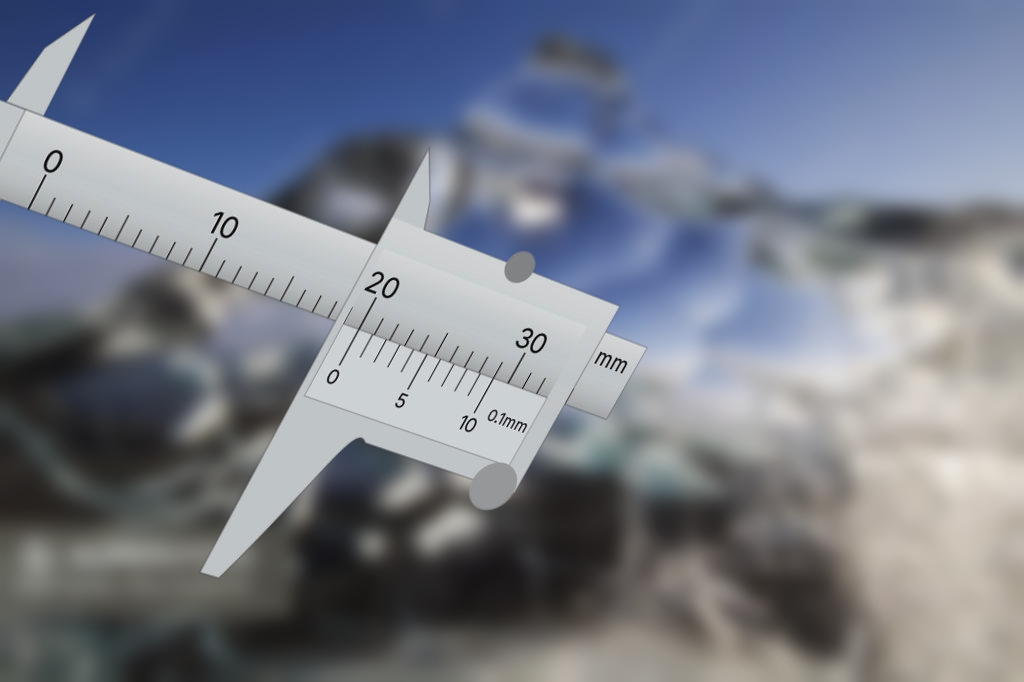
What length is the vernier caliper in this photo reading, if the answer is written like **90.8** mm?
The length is **20.0** mm
